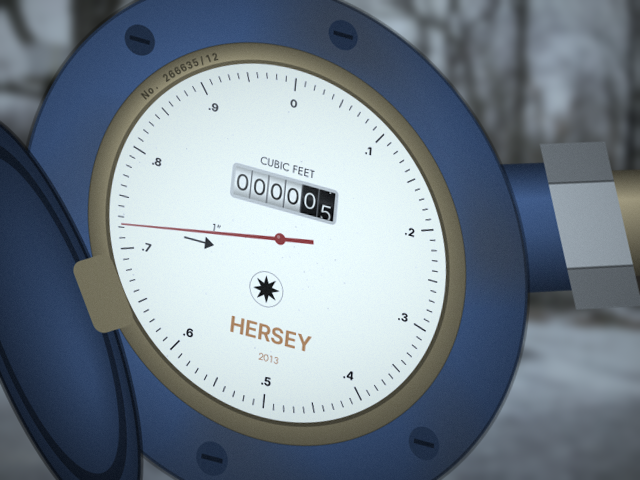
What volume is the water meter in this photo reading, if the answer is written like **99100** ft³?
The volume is **4.72** ft³
